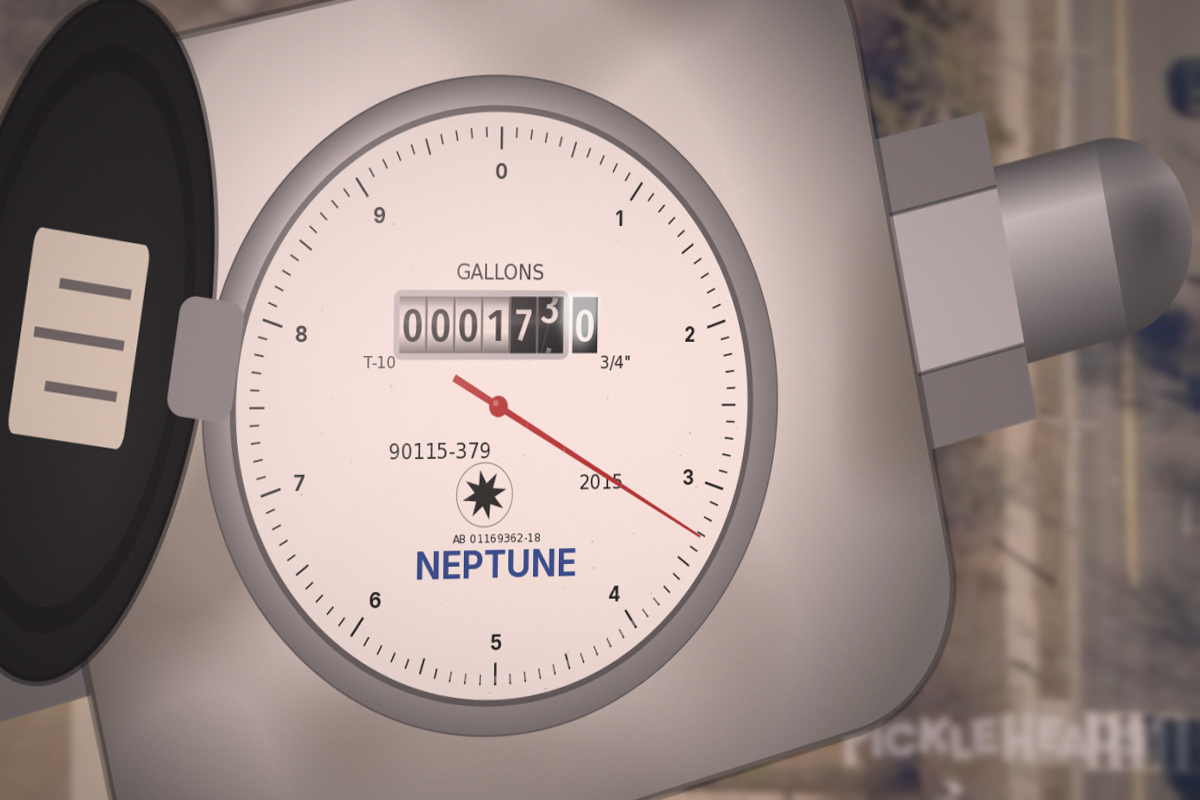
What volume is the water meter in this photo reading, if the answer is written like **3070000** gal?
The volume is **1733.3** gal
